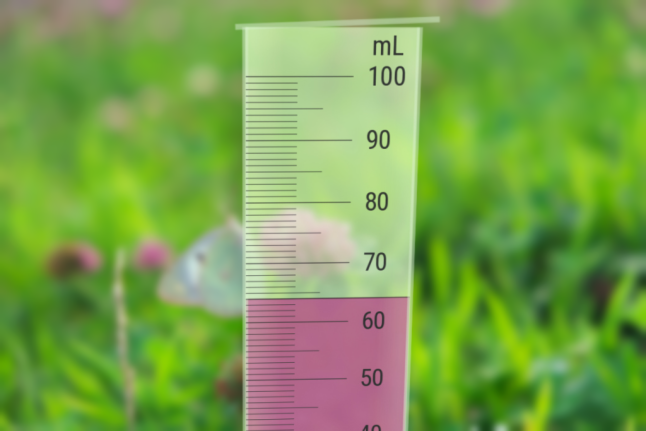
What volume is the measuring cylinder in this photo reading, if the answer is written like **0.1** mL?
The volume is **64** mL
